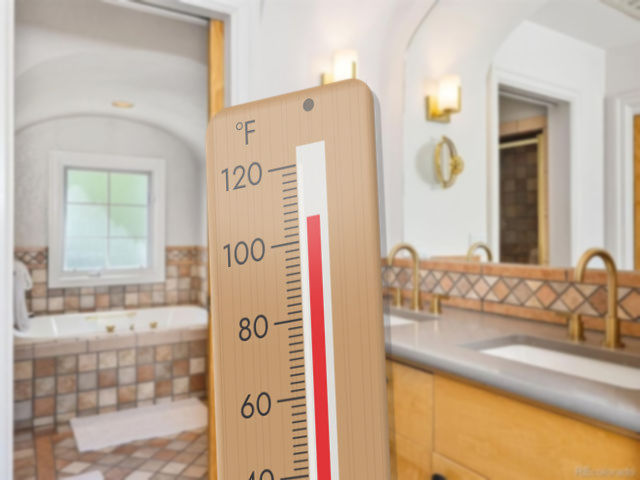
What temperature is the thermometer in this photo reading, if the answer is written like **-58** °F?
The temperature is **106** °F
